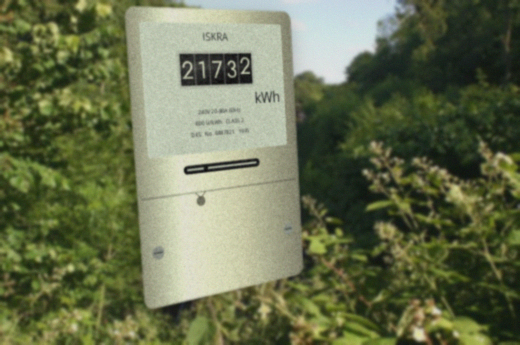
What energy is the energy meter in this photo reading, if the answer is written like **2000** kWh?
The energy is **21732** kWh
